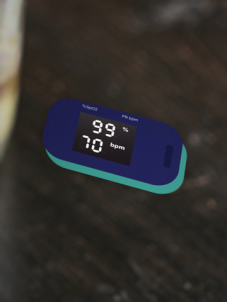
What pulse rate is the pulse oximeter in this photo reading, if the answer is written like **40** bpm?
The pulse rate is **70** bpm
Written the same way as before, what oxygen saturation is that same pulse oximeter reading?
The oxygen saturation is **99** %
